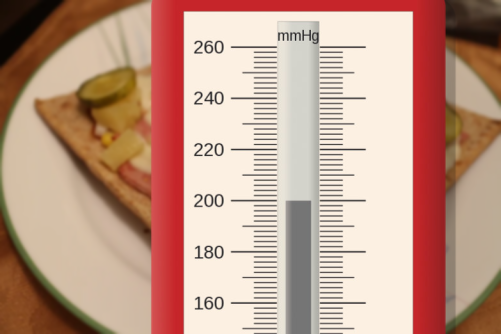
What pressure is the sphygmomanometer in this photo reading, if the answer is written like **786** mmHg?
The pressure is **200** mmHg
